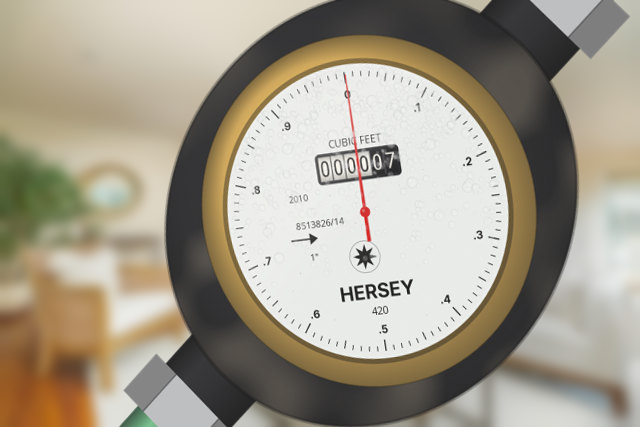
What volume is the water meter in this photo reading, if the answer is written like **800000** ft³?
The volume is **7.00** ft³
